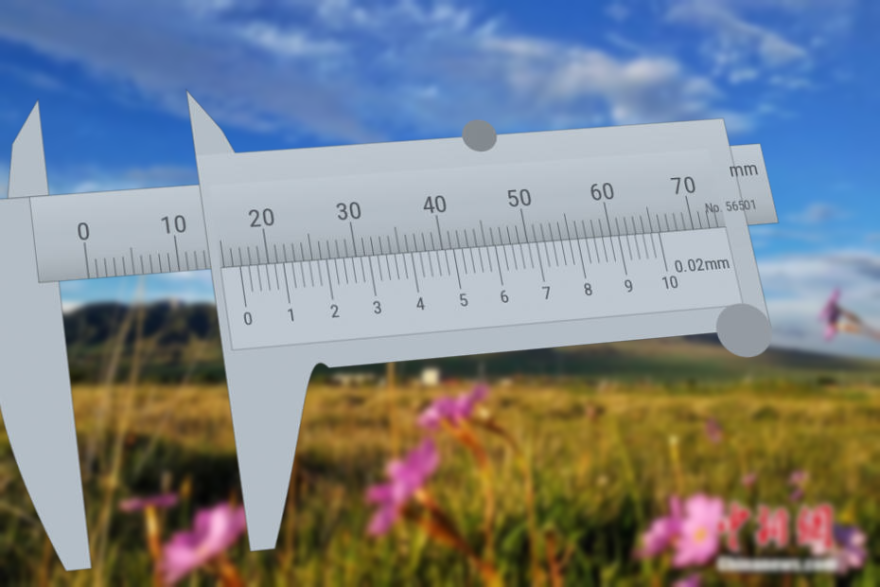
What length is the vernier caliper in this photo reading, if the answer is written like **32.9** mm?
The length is **16.8** mm
